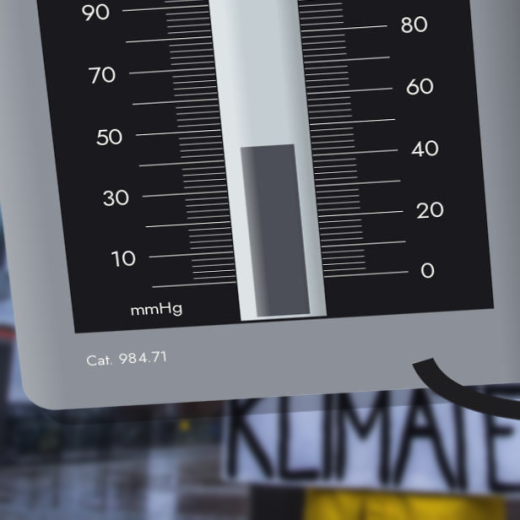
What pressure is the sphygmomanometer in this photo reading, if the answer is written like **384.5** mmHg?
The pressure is **44** mmHg
